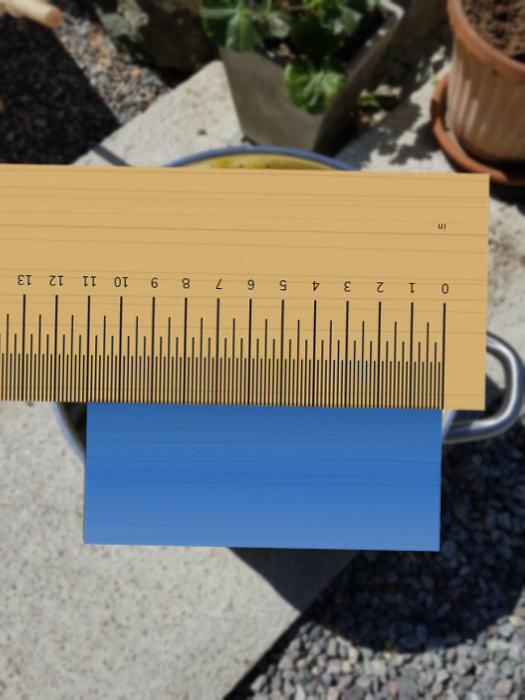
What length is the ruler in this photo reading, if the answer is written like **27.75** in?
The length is **11** in
